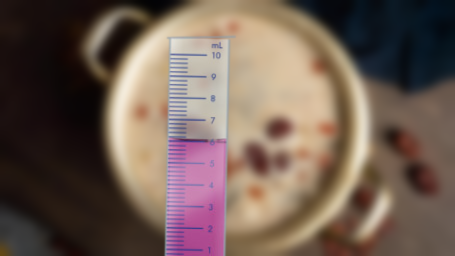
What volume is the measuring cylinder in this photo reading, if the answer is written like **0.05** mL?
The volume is **6** mL
